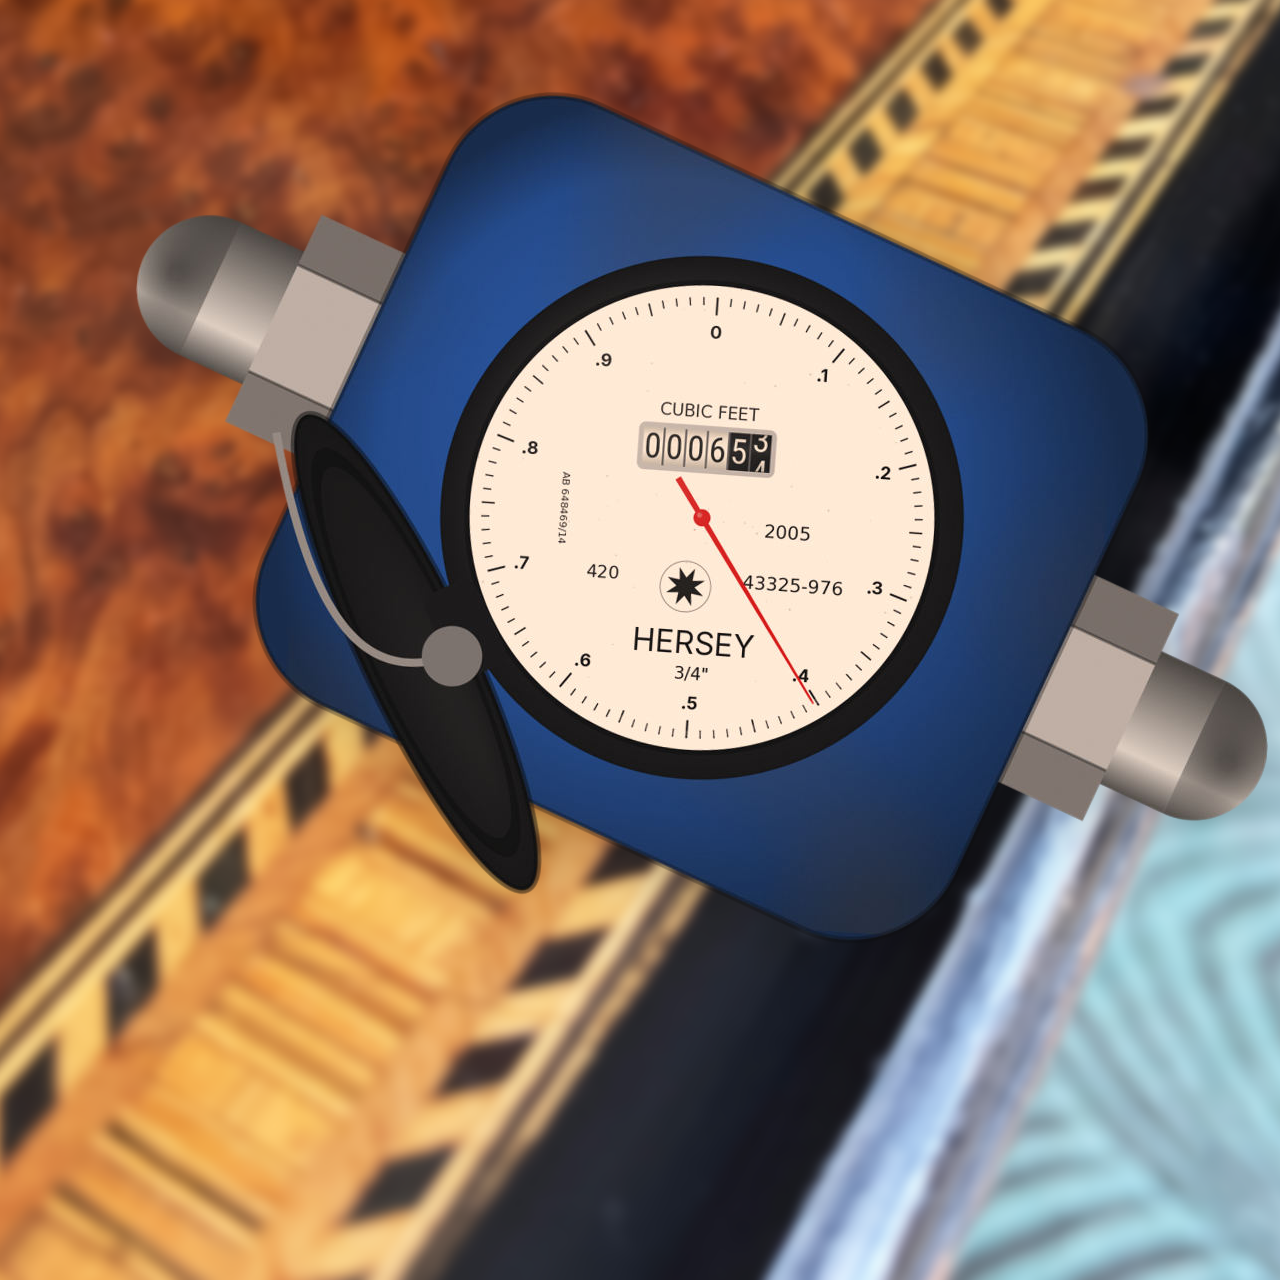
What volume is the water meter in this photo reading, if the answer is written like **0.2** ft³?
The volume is **653.40** ft³
